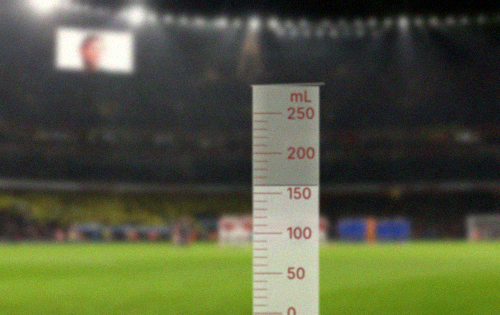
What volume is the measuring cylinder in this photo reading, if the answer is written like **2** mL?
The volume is **160** mL
